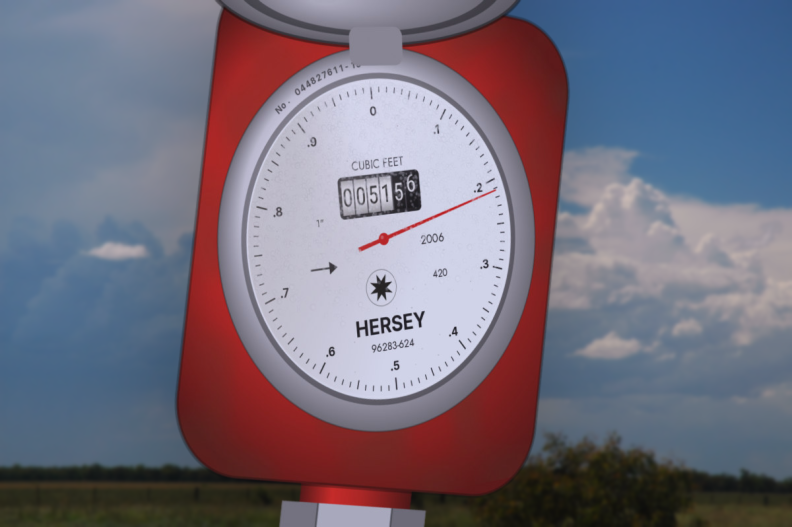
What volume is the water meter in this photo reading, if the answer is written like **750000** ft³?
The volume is **5156.21** ft³
